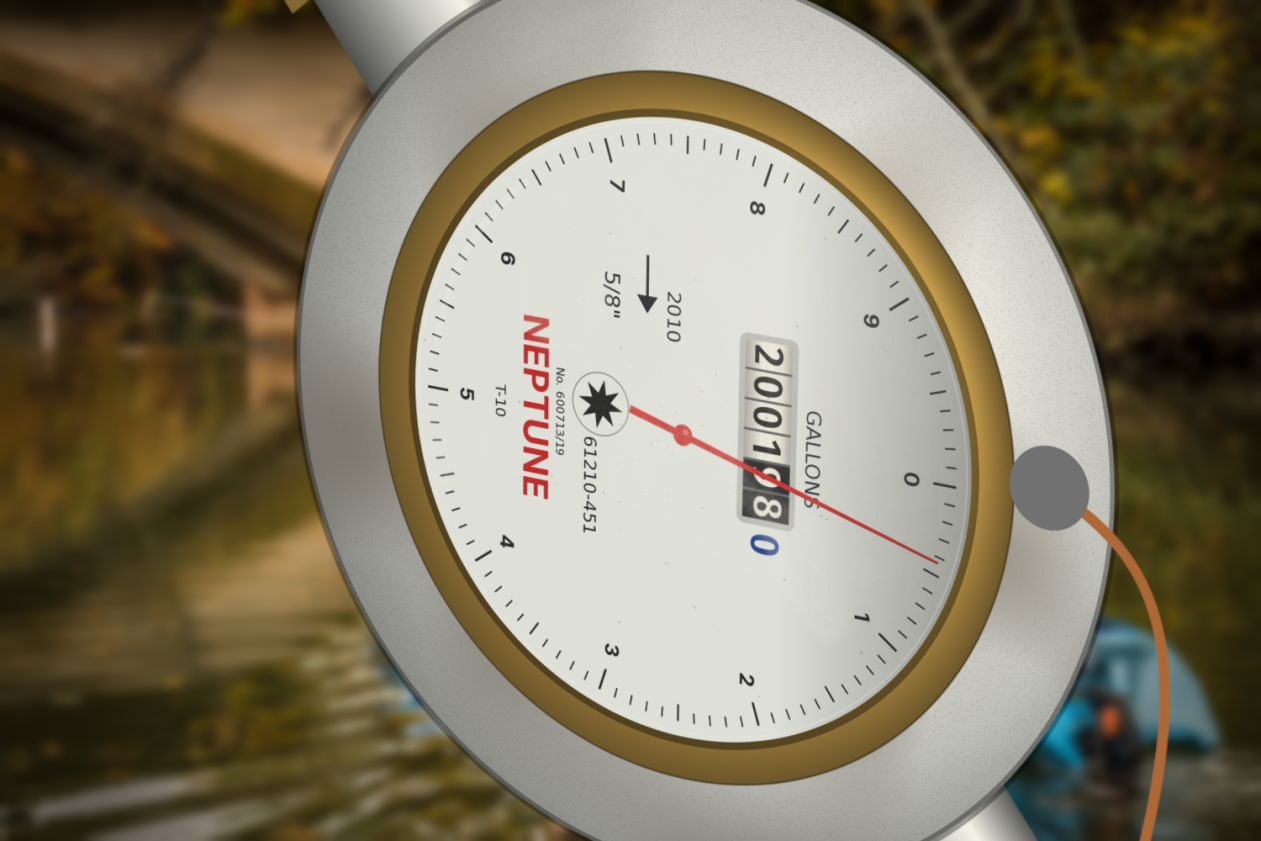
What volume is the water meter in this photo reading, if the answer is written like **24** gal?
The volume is **2001980.4** gal
